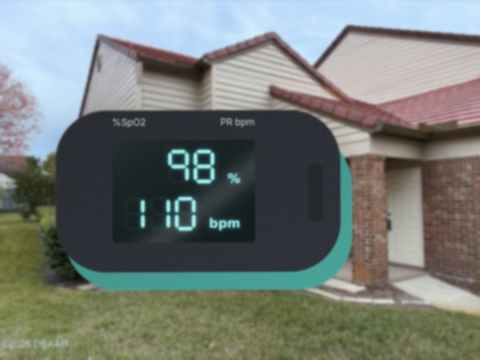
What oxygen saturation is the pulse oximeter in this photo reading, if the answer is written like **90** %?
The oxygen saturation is **98** %
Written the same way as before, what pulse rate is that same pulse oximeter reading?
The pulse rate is **110** bpm
